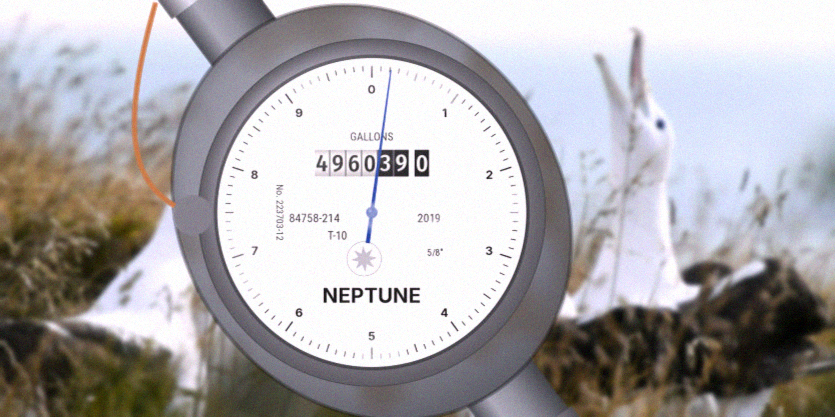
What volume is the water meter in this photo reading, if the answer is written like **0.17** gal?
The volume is **4960390.2** gal
